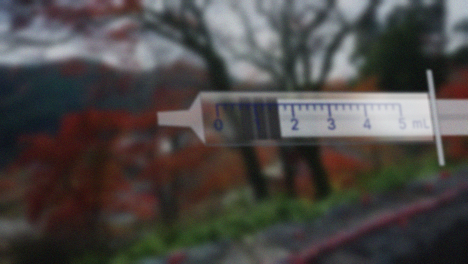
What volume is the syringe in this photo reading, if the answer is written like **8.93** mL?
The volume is **0.6** mL
